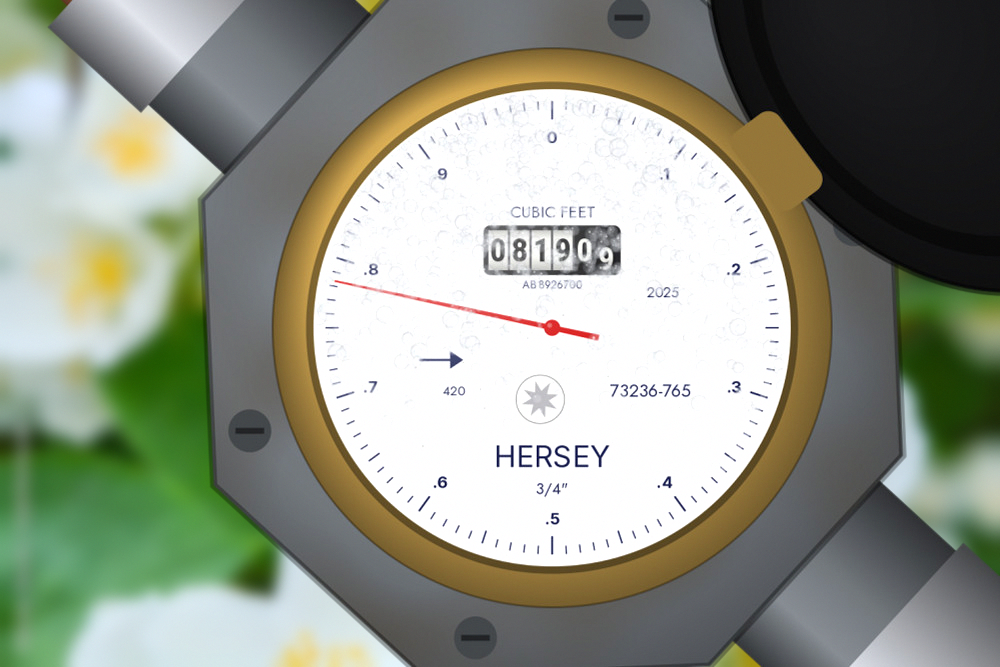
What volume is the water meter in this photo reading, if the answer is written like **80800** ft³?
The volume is **81908.78** ft³
